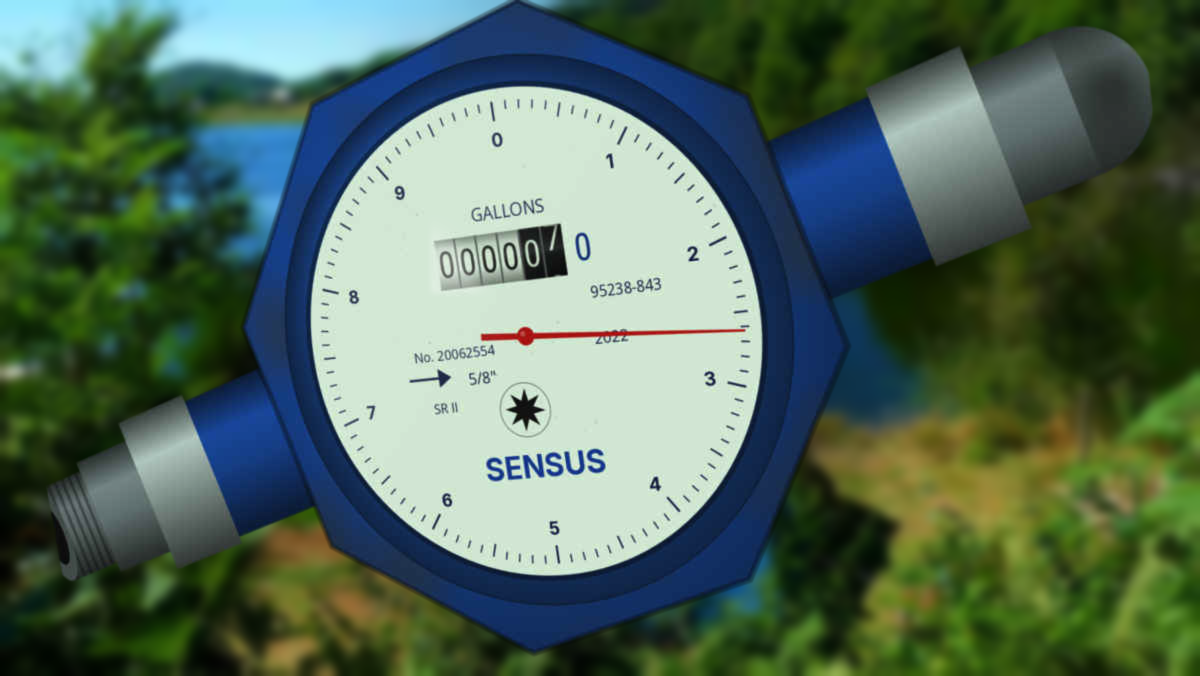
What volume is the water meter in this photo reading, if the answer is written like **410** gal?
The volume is **72.6** gal
